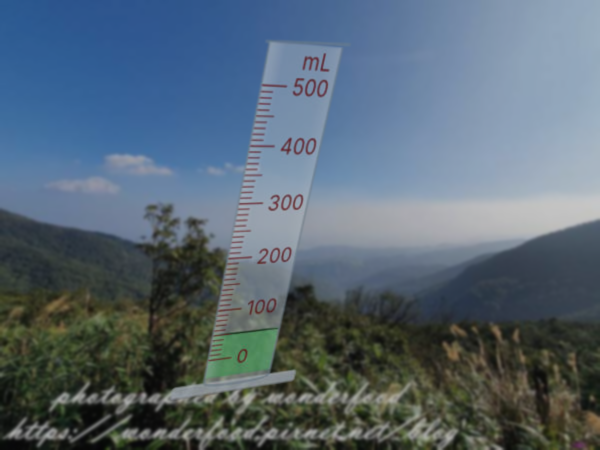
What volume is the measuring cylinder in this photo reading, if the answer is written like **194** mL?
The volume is **50** mL
